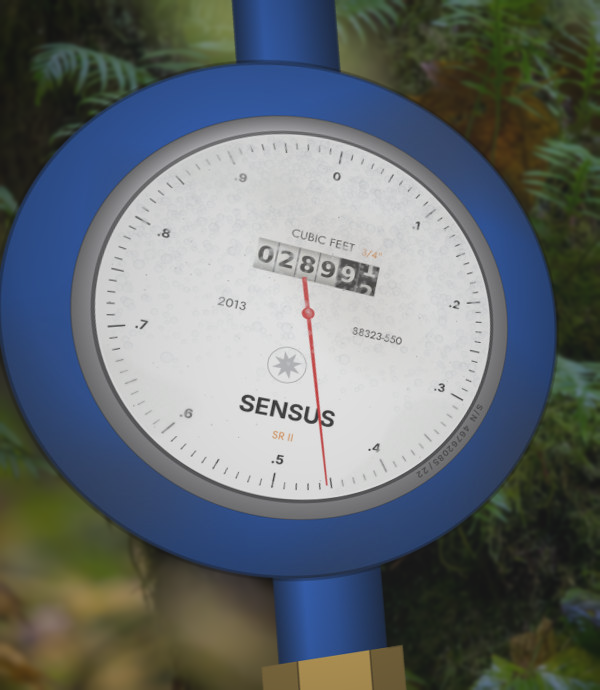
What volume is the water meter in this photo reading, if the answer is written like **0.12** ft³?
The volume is **28991.45** ft³
